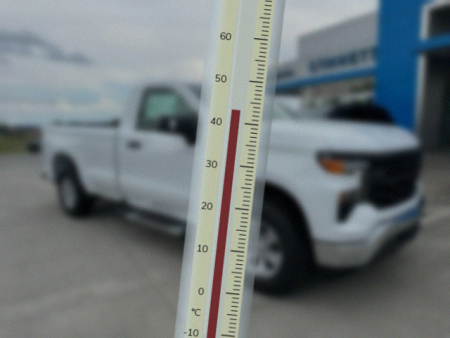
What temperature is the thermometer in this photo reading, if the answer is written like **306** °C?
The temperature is **43** °C
